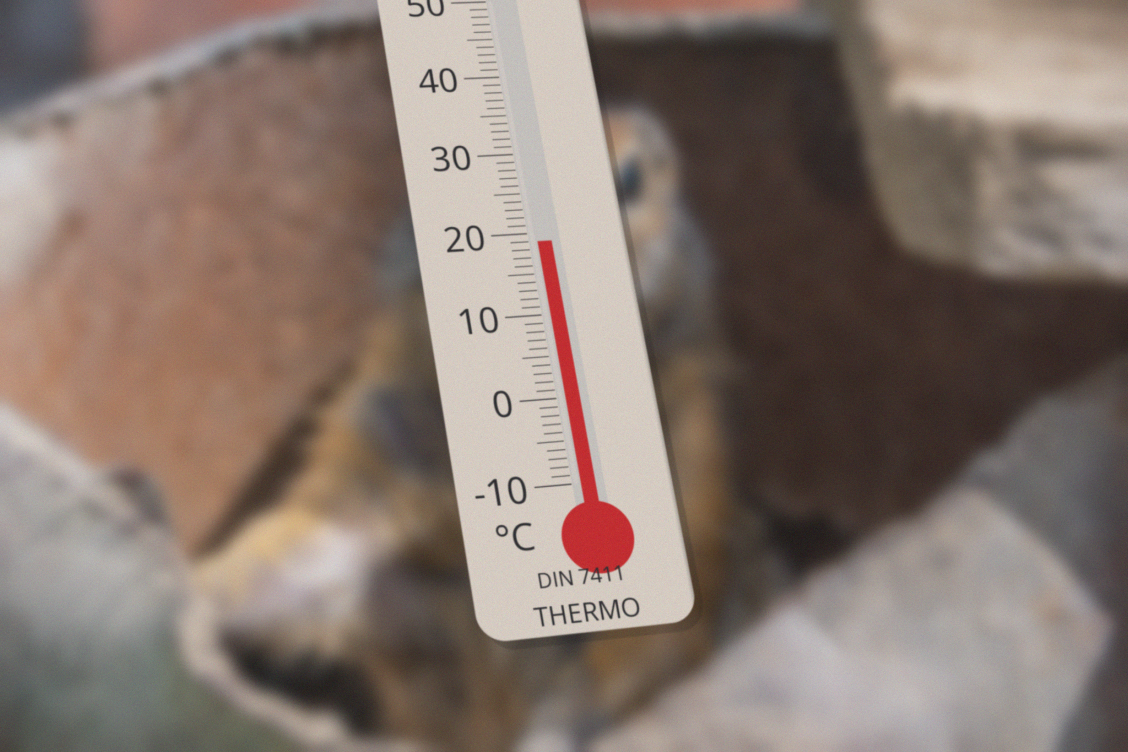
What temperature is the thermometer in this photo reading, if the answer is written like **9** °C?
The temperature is **19** °C
